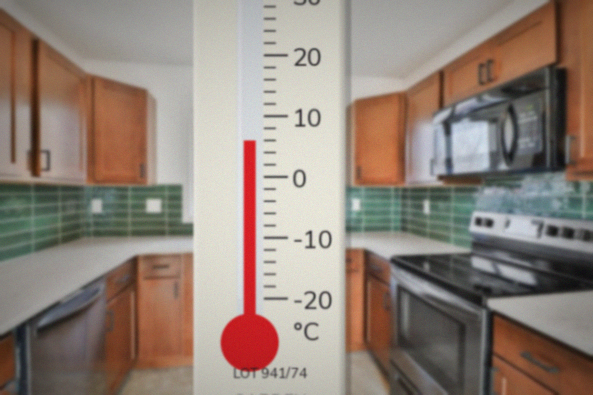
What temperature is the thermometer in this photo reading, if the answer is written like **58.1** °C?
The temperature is **6** °C
